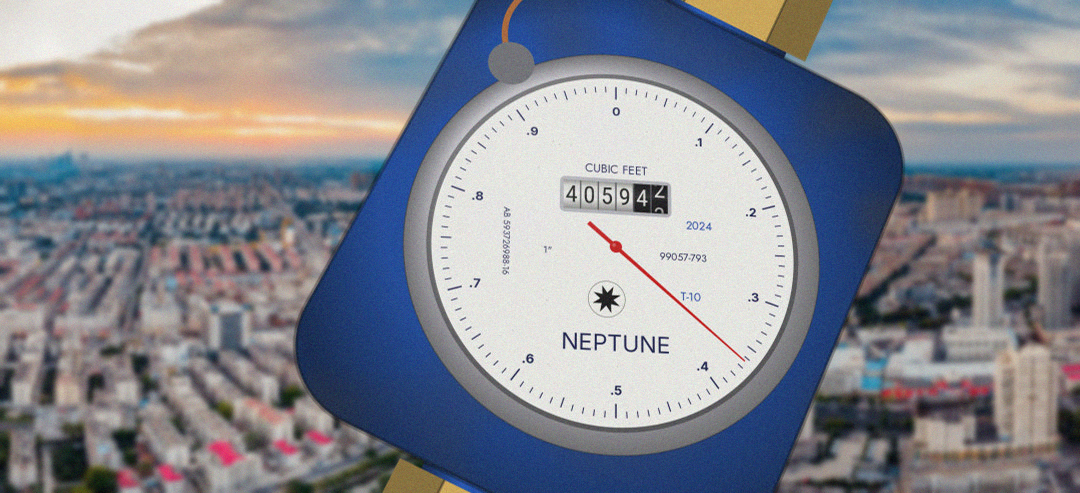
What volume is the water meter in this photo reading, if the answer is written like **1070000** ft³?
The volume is **405942.36** ft³
